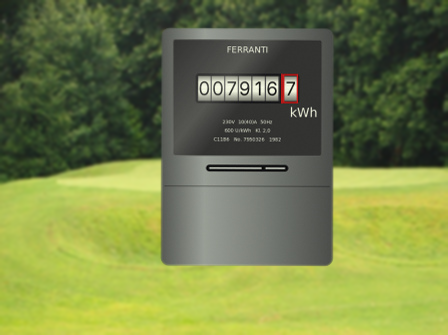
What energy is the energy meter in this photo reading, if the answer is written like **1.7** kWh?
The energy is **7916.7** kWh
